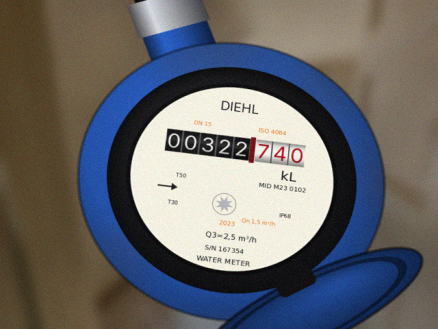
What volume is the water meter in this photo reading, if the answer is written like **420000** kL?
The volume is **322.740** kL
